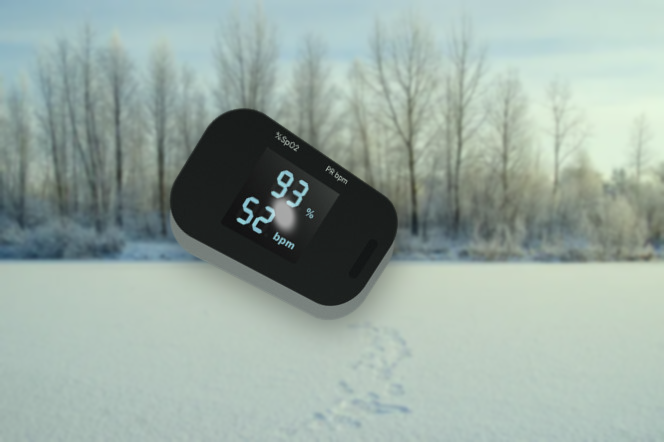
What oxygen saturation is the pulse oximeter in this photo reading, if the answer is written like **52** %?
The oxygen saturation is **93** %
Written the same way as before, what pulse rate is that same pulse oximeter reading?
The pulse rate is **52** bpm
